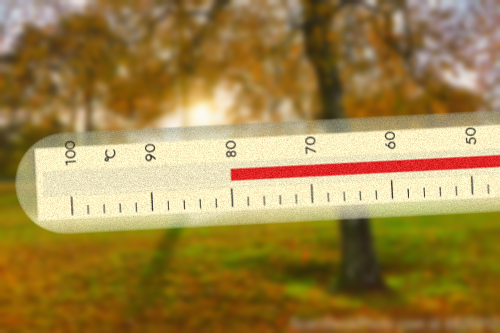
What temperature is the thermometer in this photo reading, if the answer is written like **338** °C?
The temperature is **80** °C
